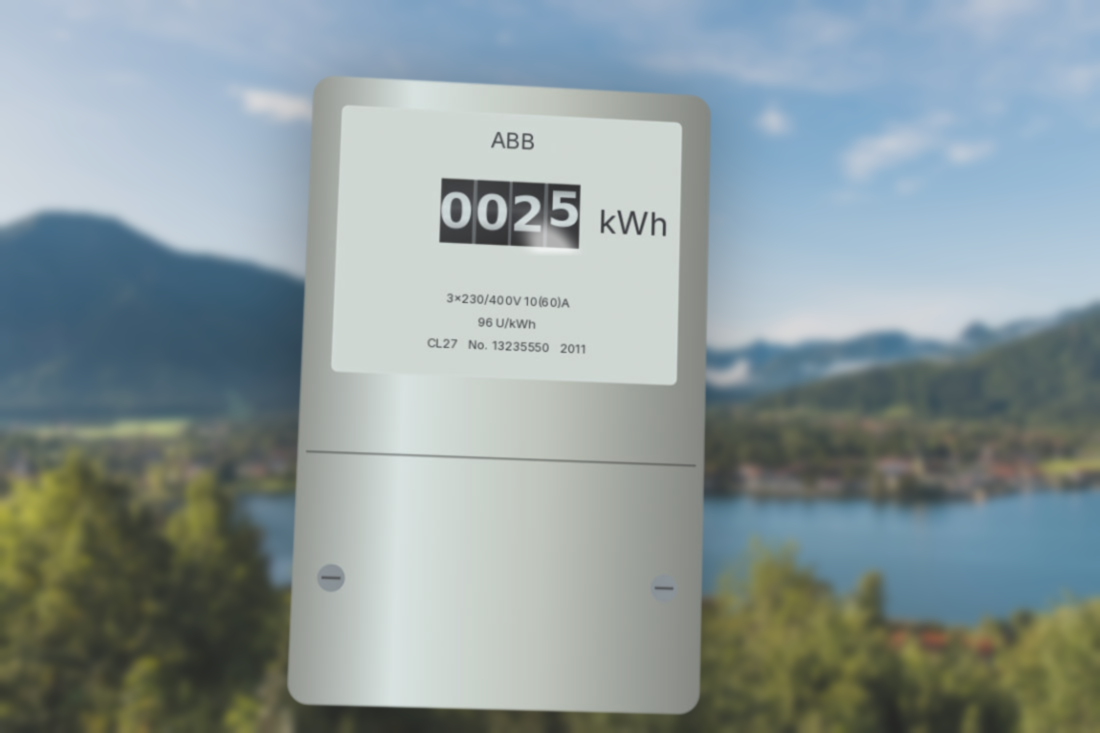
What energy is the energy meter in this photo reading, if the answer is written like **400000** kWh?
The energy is **25** kWh
